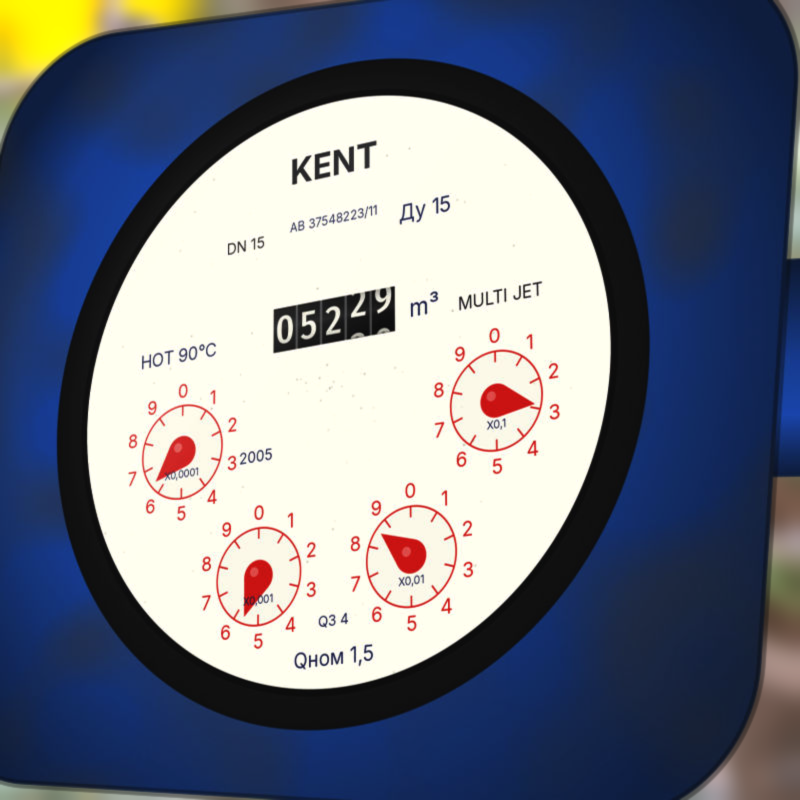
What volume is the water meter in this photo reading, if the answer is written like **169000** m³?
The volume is **5229.2856** m³
